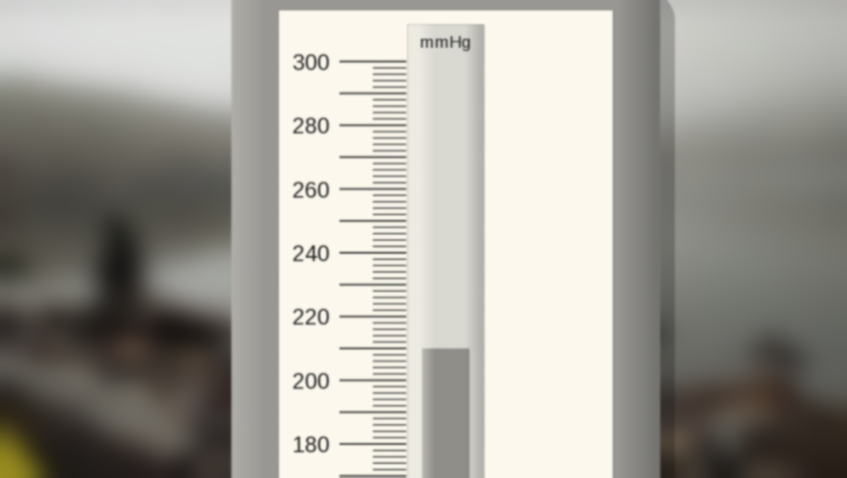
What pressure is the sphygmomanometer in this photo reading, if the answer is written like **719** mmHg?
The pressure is **210** mmHg
